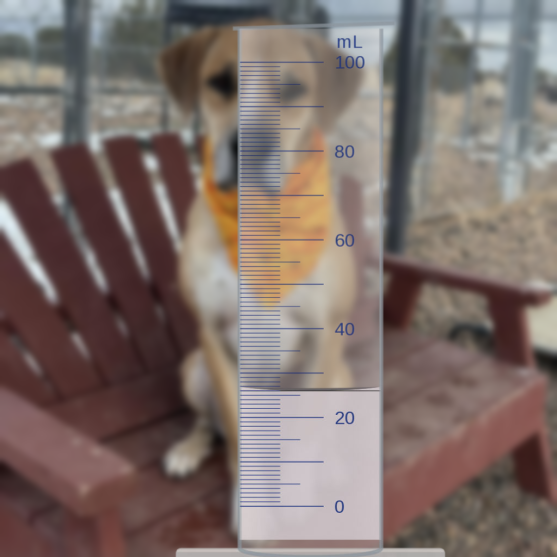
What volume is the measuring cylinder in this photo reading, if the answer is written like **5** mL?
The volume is **26** mL
